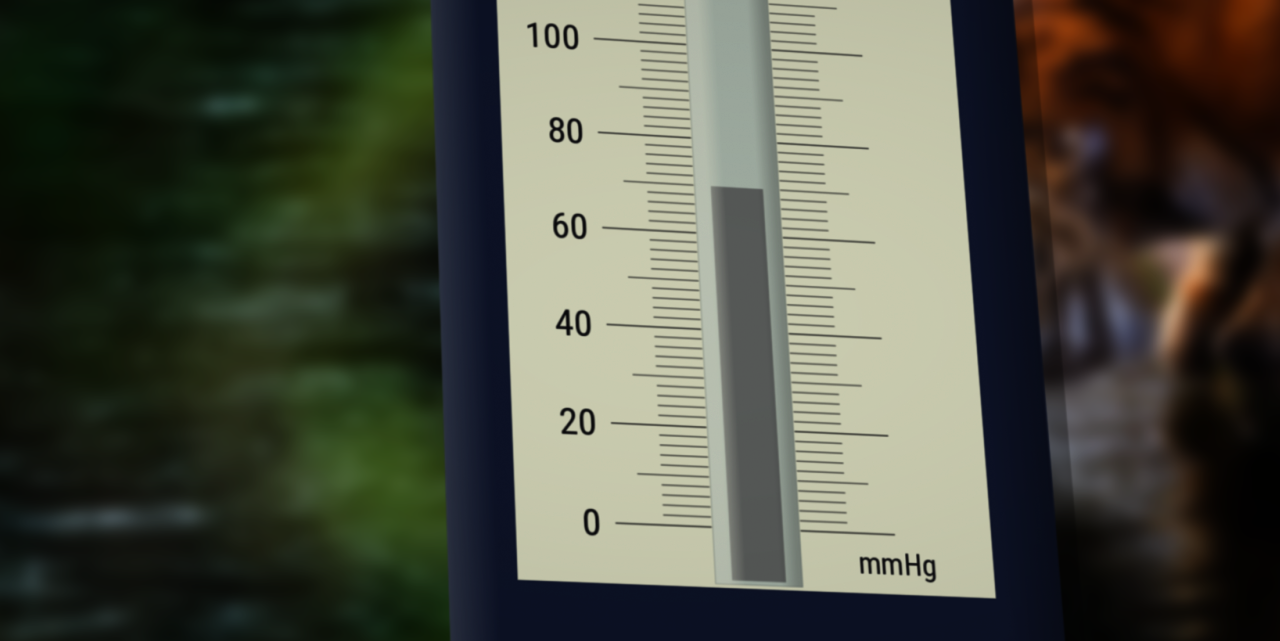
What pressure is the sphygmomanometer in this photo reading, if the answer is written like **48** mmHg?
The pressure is **70** mmHg
